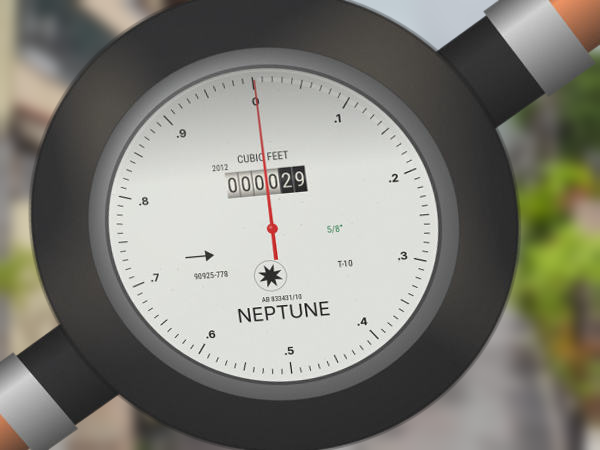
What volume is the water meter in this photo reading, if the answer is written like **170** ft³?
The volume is **29.00** ft³
